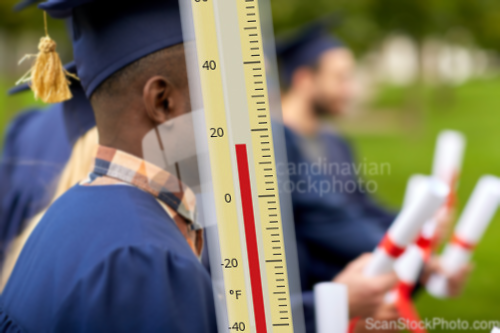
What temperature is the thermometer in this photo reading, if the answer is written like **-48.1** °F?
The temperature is **16** °F
